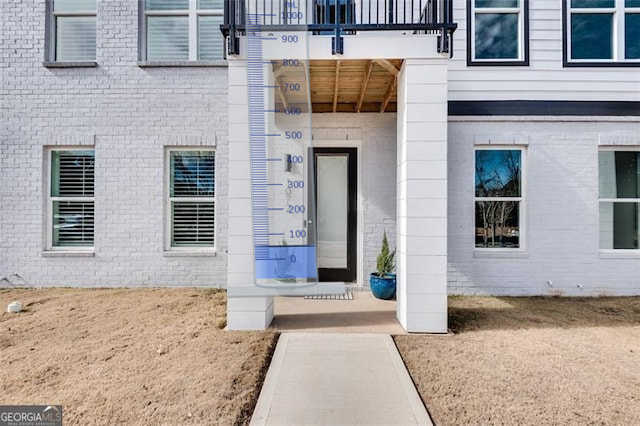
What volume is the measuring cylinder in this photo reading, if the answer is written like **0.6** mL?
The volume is **50** mL
